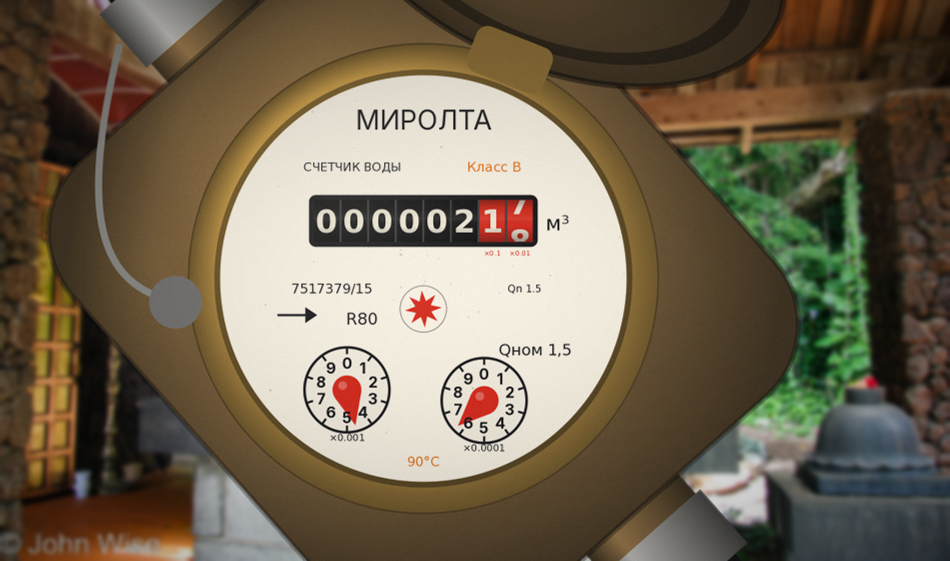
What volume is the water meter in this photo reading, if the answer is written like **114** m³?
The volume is **2.1746** m³
